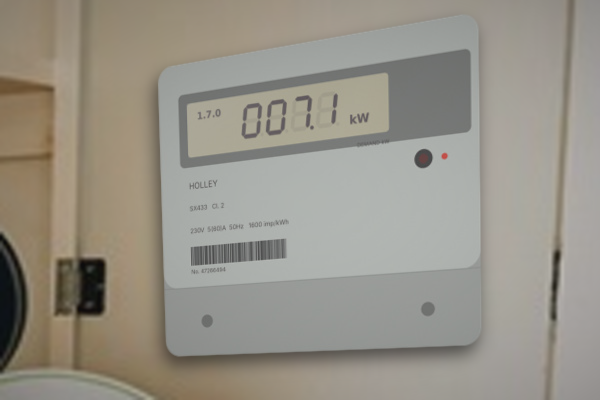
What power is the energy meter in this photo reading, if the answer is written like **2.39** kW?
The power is **7.1** kW
